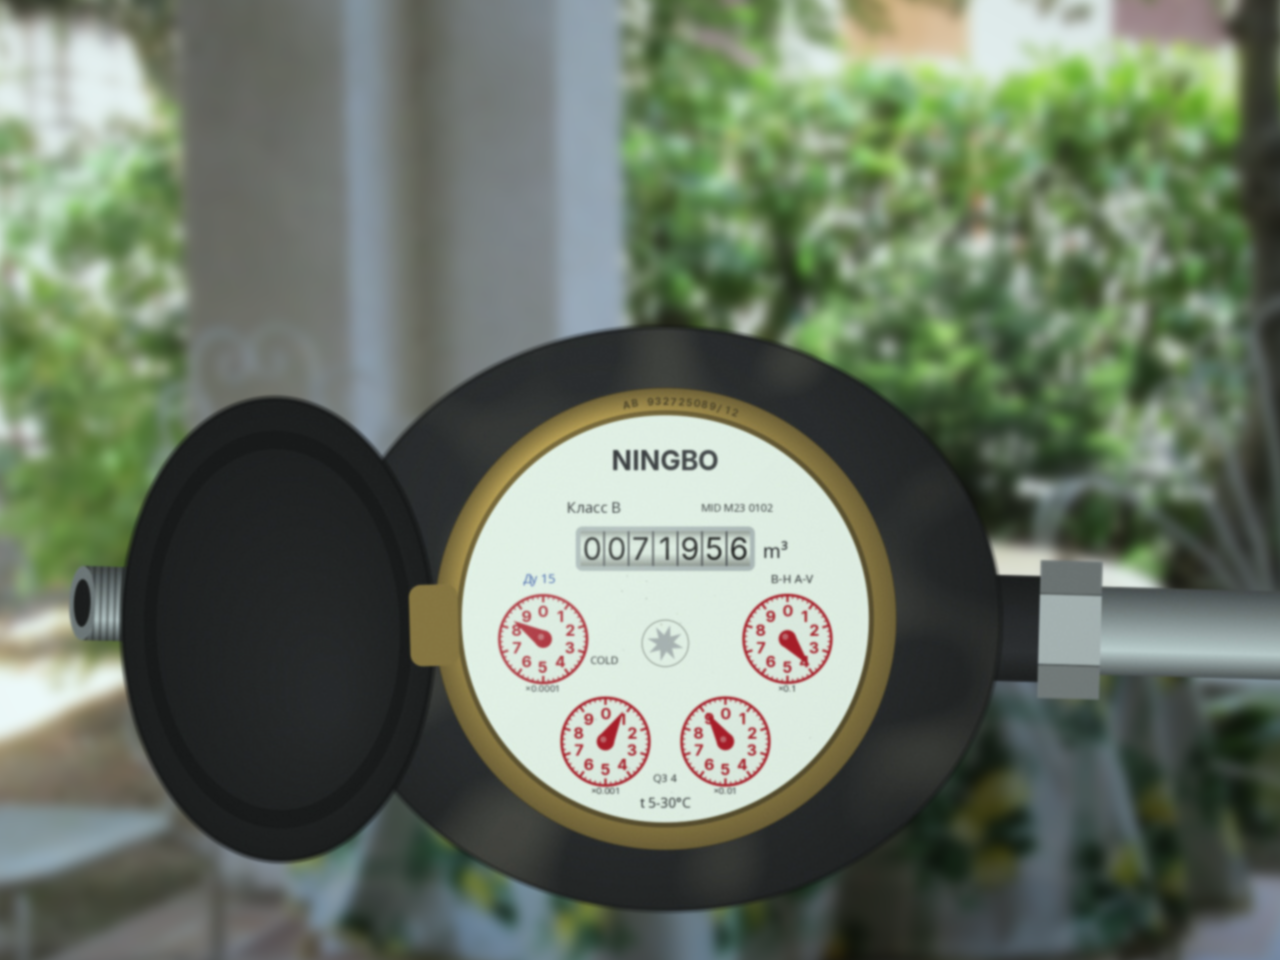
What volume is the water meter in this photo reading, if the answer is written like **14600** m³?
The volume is **71956.3908** m³
